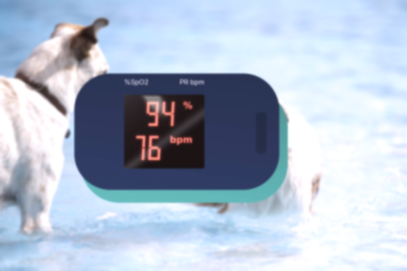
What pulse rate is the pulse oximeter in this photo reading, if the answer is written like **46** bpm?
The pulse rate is **76** bpm
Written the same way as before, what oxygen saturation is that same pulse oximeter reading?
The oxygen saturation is **94** %
